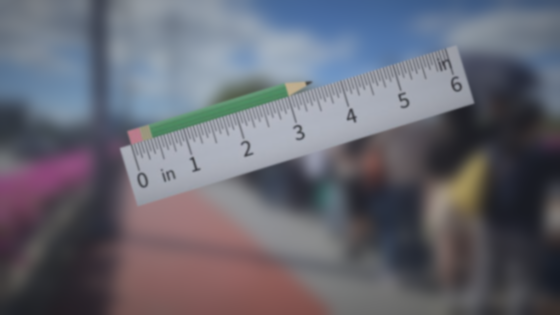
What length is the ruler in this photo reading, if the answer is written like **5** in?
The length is **3.5** in
